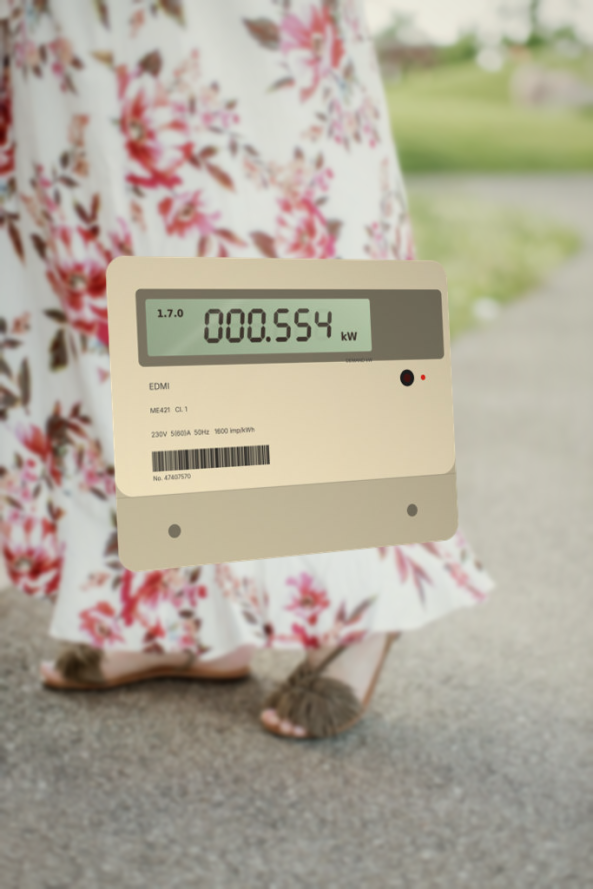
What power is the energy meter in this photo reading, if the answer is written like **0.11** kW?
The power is **0.554** kW
